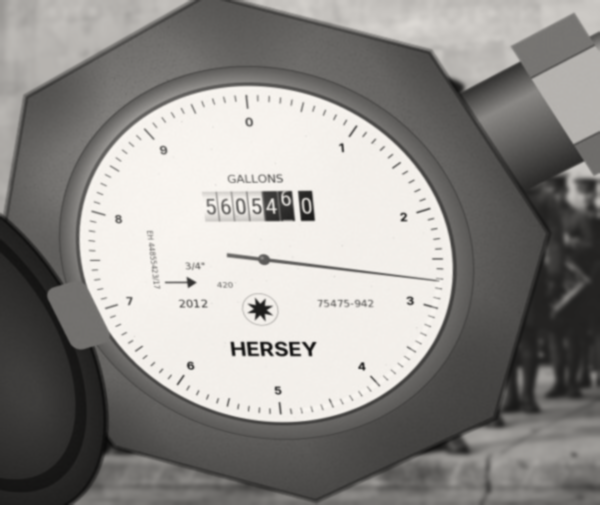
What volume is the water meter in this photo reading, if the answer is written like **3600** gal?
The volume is **5605462.7** gal
